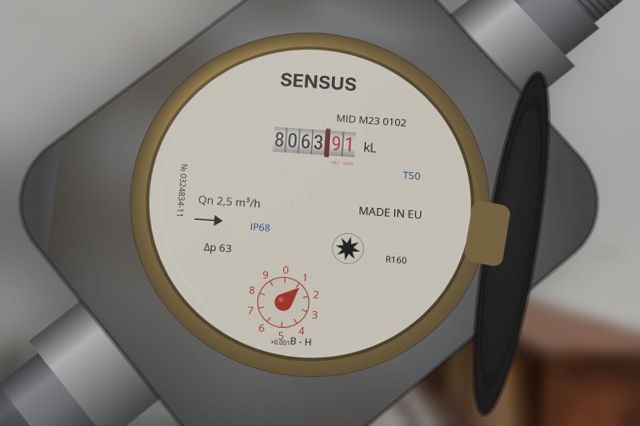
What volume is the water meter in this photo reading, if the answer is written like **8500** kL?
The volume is **8063.911** kL
